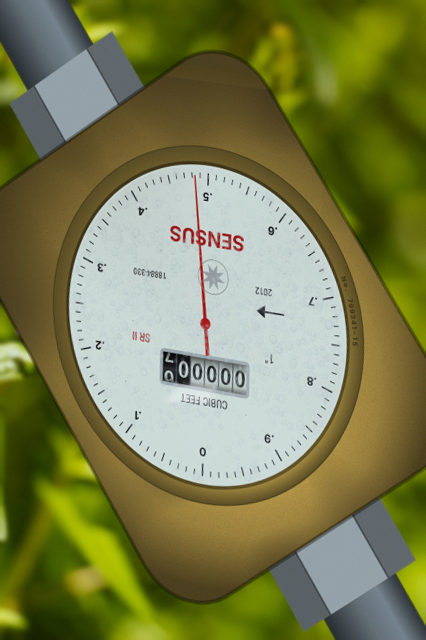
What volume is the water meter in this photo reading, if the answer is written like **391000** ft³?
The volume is **6.48** ft³
